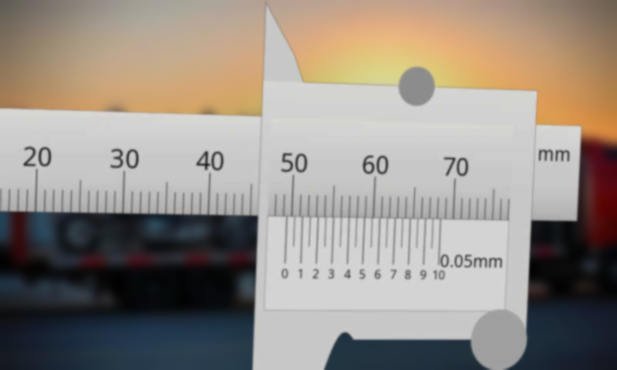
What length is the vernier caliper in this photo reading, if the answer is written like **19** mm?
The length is **49.4** mm
